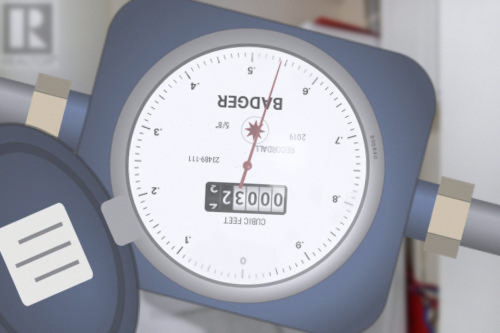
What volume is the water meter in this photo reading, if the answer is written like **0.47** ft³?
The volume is **322.54** ft³
